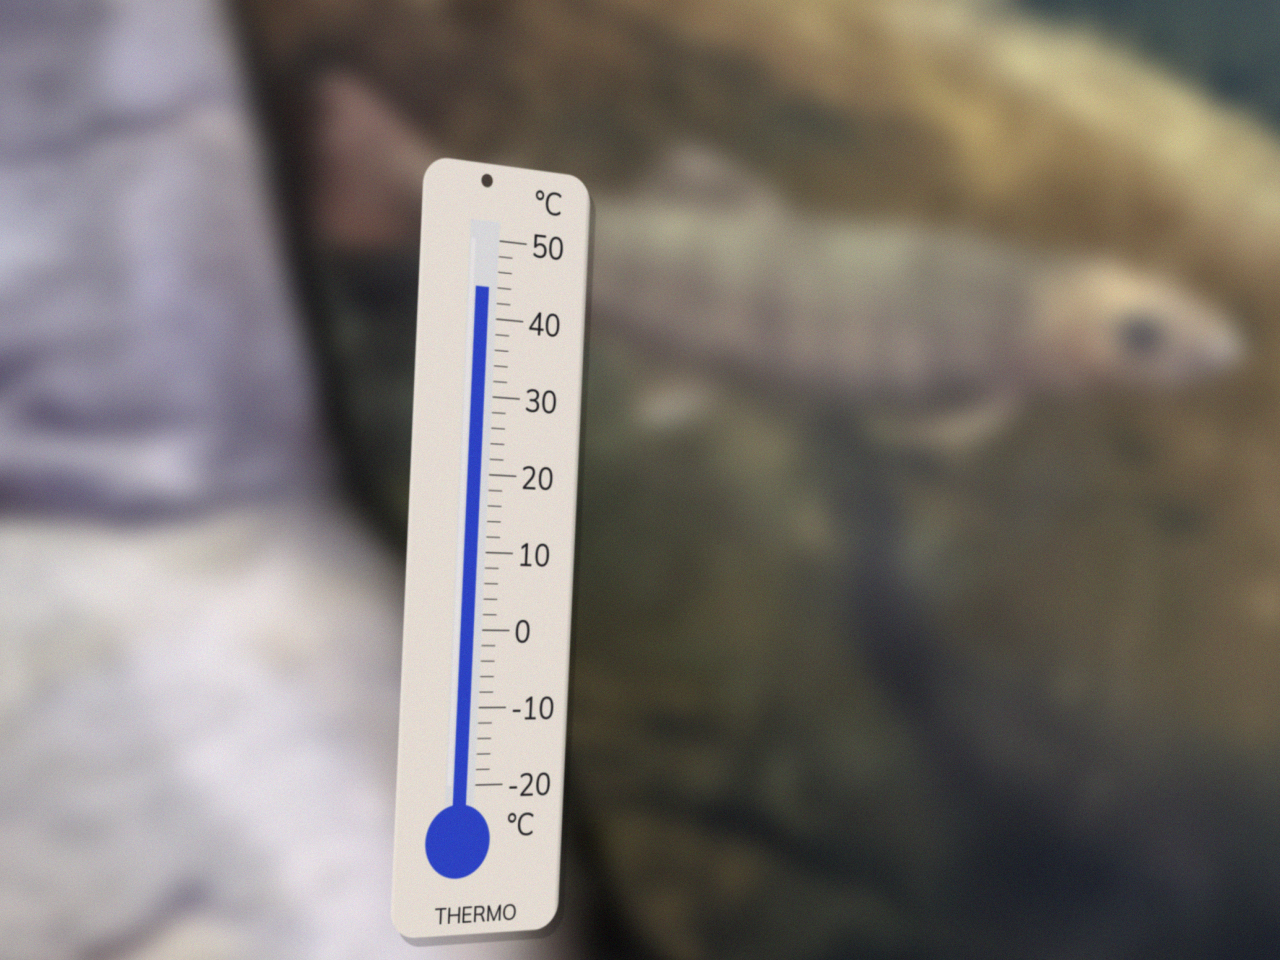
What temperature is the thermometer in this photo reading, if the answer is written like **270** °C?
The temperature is **44** °C
